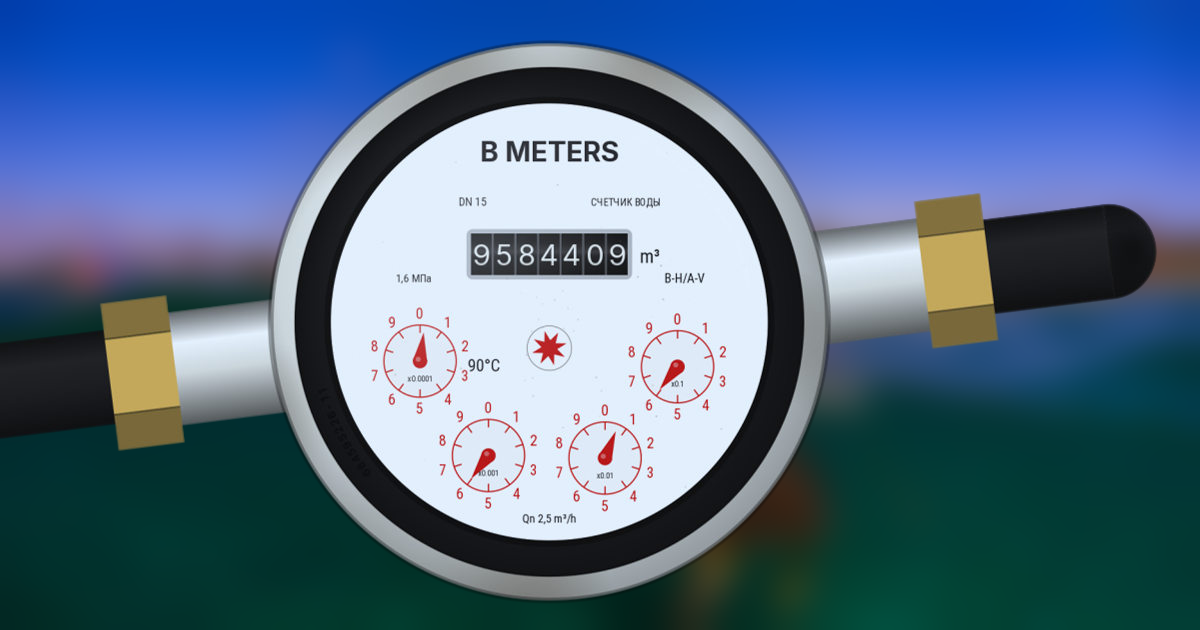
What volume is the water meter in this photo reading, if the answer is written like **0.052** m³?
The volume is **9584409.6060** m³
